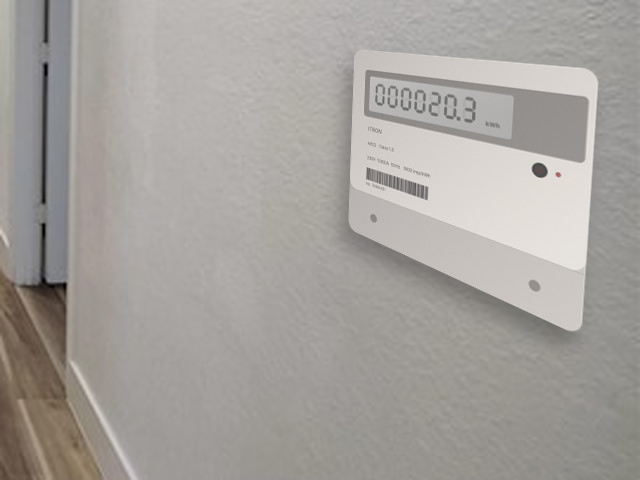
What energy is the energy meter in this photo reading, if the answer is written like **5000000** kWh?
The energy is **20.3** kWh
